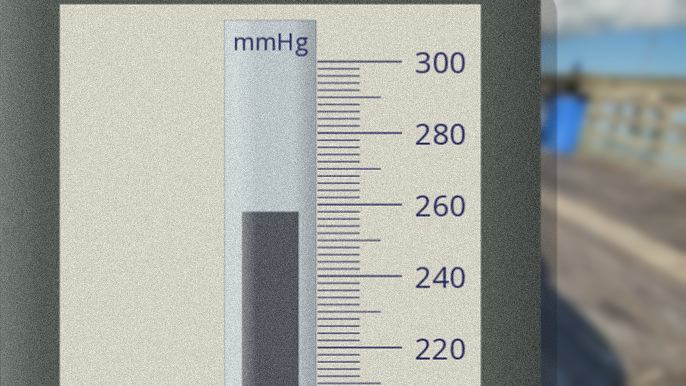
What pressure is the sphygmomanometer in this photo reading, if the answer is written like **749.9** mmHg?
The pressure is **258** mmHg
